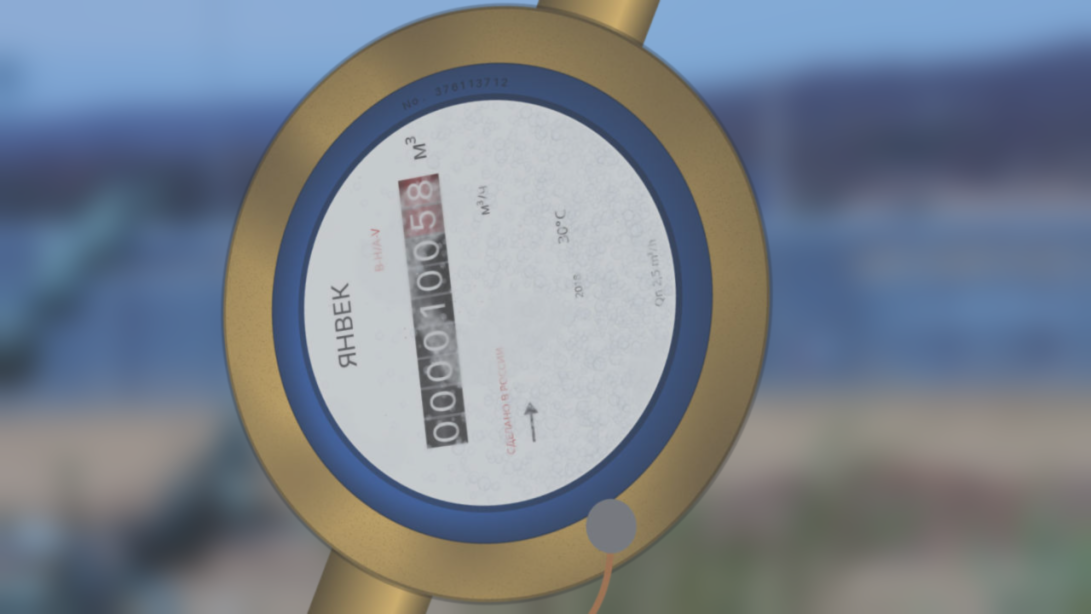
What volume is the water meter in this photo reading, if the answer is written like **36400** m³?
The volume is **100.58** m³
